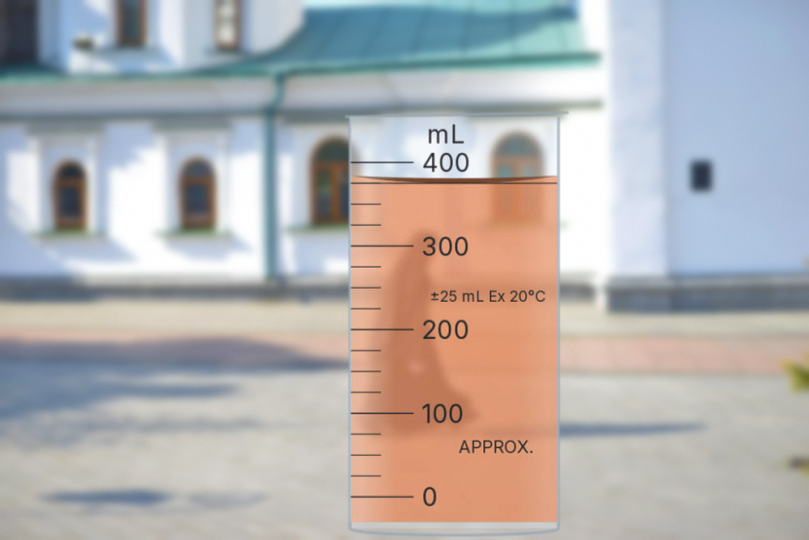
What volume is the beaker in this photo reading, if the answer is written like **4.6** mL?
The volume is **375** mL
